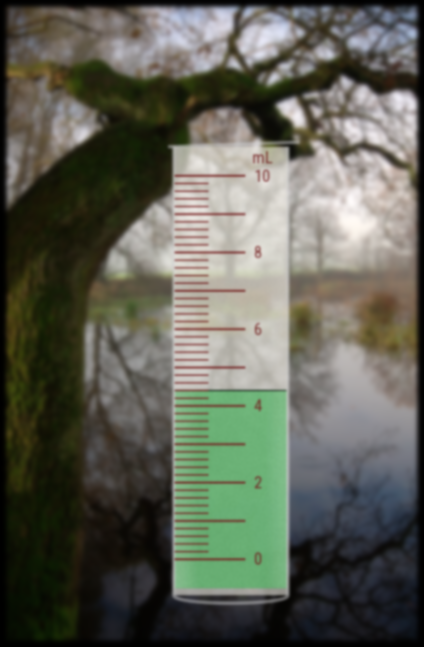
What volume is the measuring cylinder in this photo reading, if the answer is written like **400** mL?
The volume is **4.4** mL
